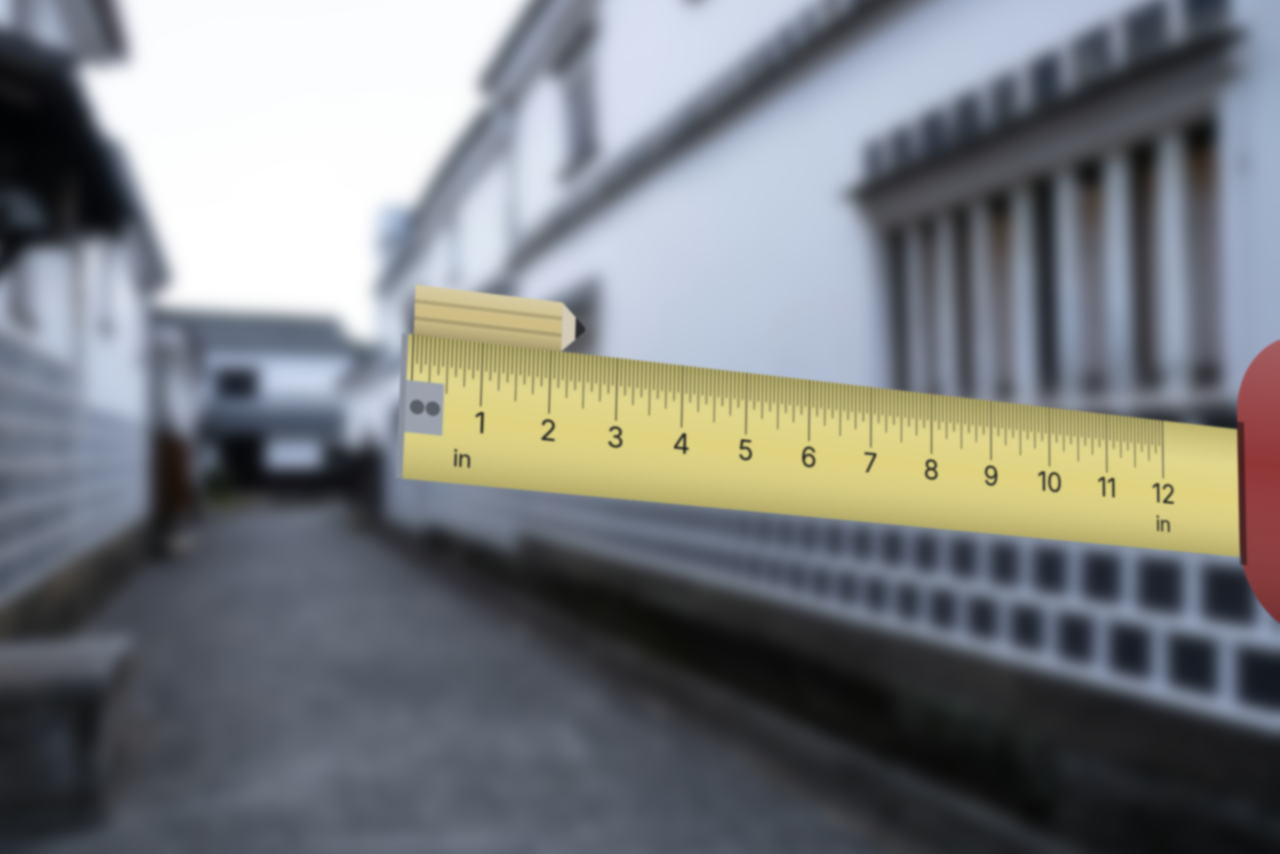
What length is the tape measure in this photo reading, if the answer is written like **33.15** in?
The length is **2.5** in
